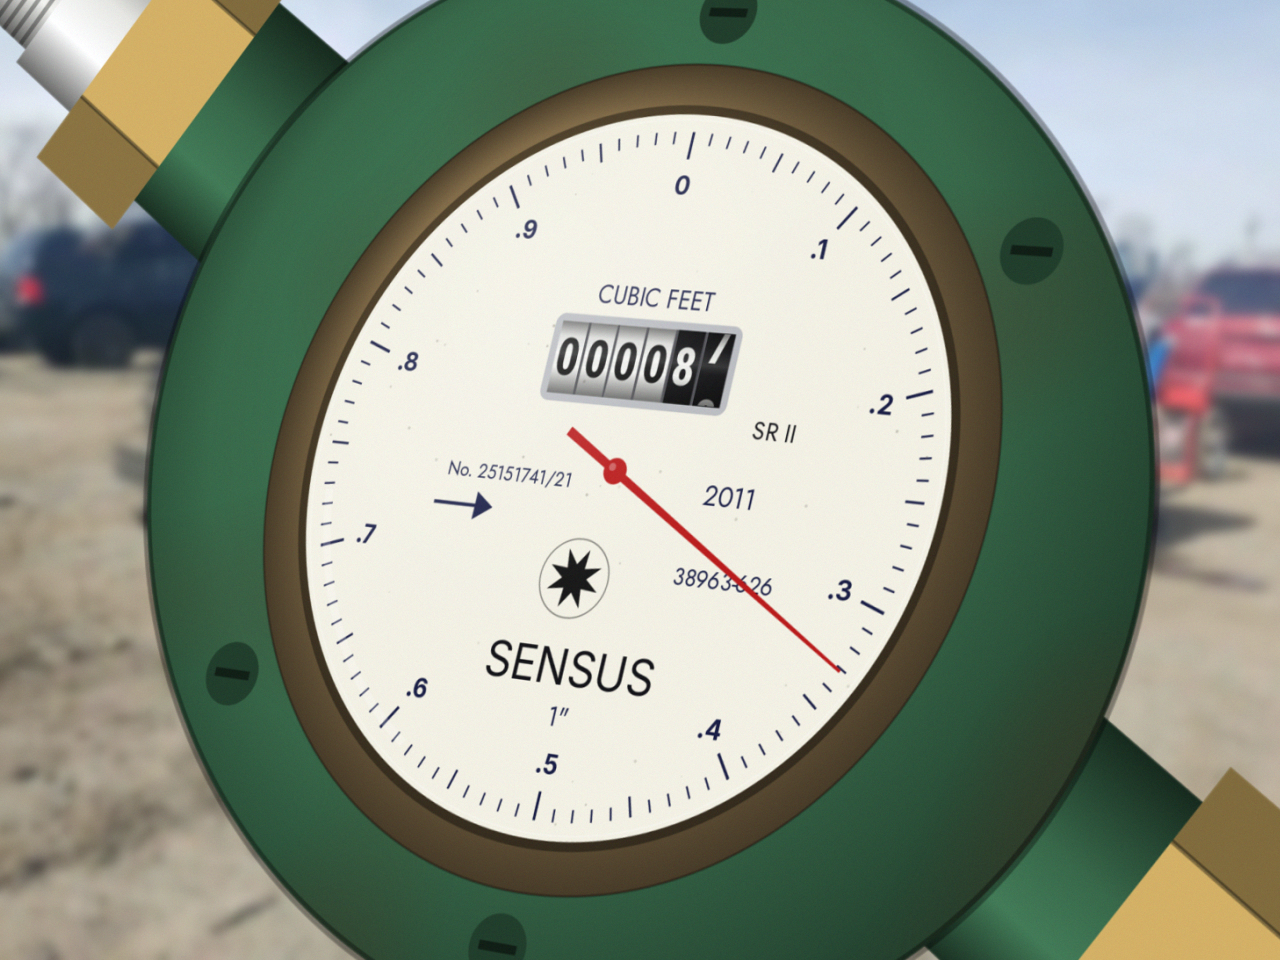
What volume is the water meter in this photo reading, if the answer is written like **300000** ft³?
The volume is **87.33** ft³
